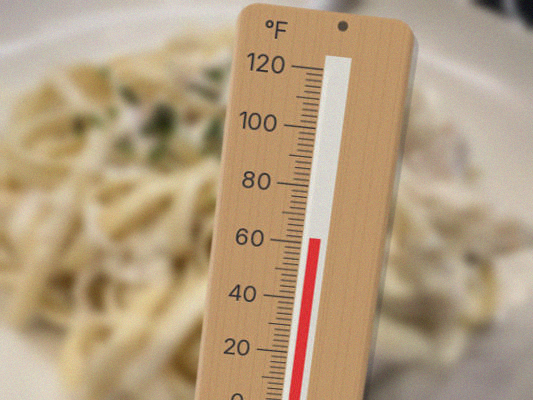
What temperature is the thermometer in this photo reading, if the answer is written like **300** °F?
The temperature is **62** °F
